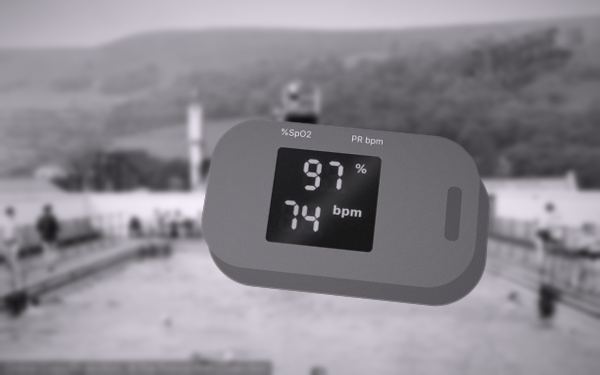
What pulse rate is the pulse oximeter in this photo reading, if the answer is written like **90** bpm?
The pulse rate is **74** bpm
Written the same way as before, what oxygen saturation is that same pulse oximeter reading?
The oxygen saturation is **97** %
